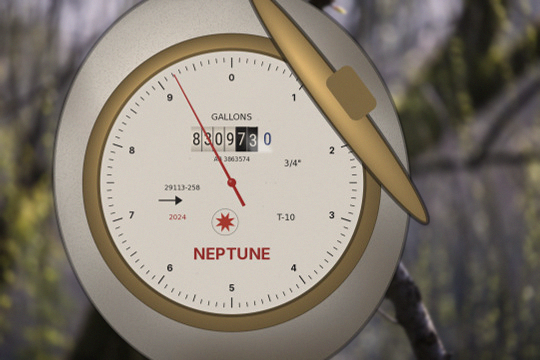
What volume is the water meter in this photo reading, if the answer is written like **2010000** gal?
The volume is **8309729.2** gal
